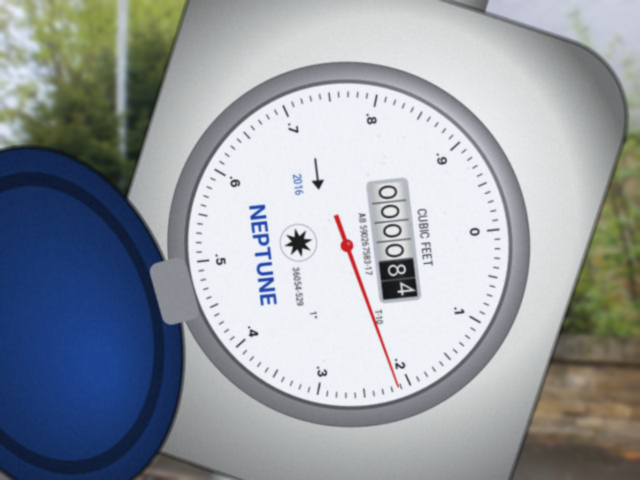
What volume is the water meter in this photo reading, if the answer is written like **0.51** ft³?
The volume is **84.21** ft³
